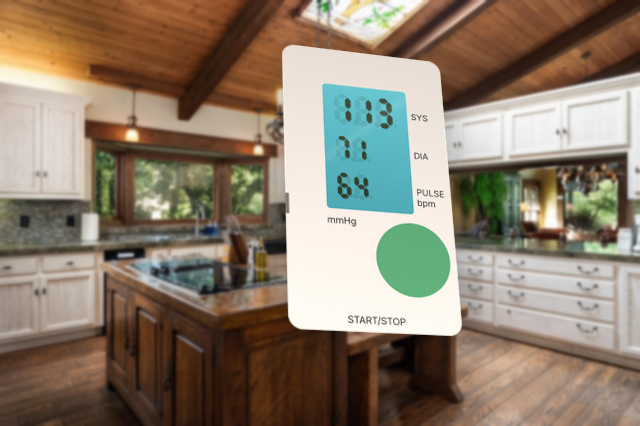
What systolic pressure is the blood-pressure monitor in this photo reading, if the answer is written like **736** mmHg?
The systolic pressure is **113** mmHg
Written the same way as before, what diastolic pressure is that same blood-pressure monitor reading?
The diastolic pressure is **71** mmHg
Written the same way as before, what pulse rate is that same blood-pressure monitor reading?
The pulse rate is **64** bpm
